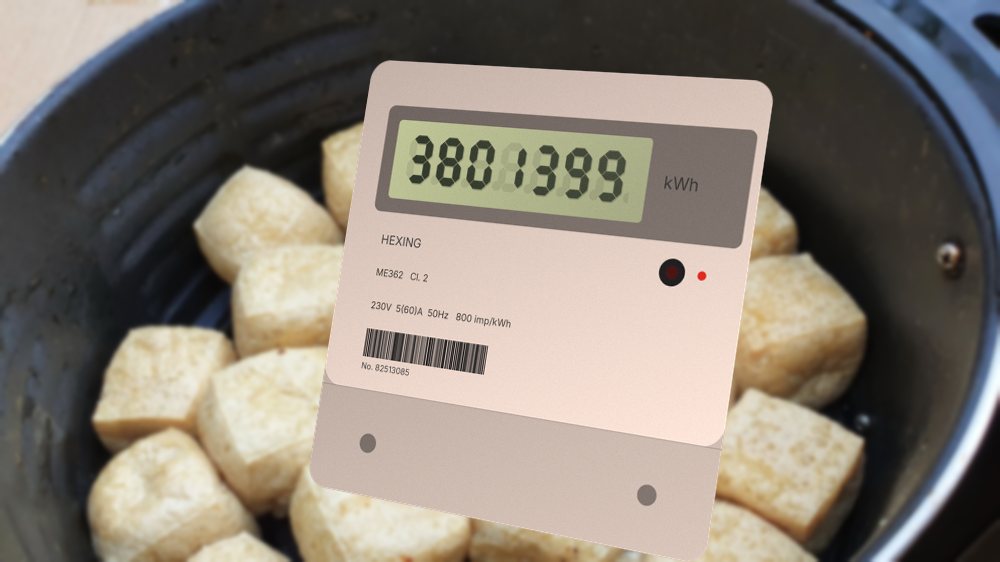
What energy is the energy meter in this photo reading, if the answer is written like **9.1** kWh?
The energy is **3801399** kWh
